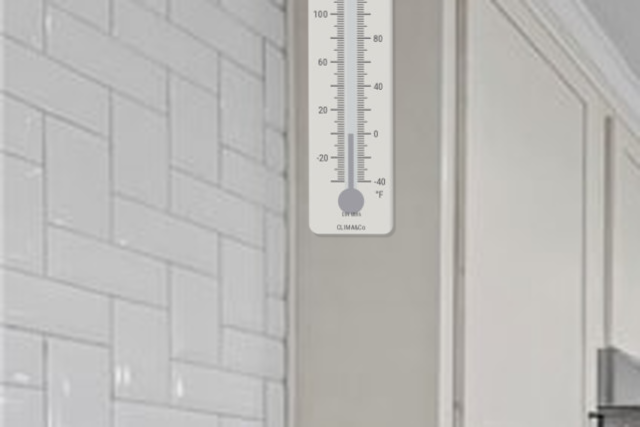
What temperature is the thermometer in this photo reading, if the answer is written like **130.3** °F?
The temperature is **0** °F
